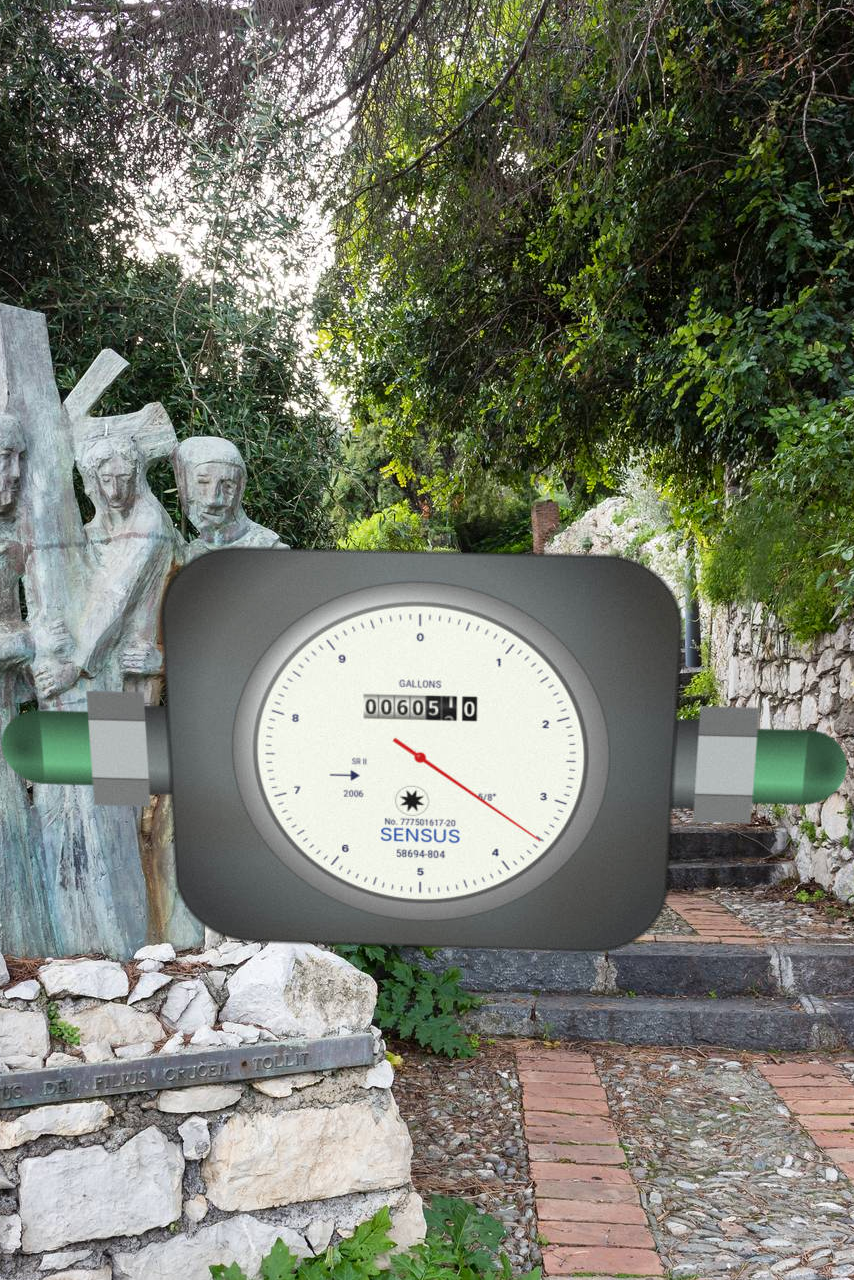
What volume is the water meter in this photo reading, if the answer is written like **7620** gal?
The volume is **60513.5** gal
